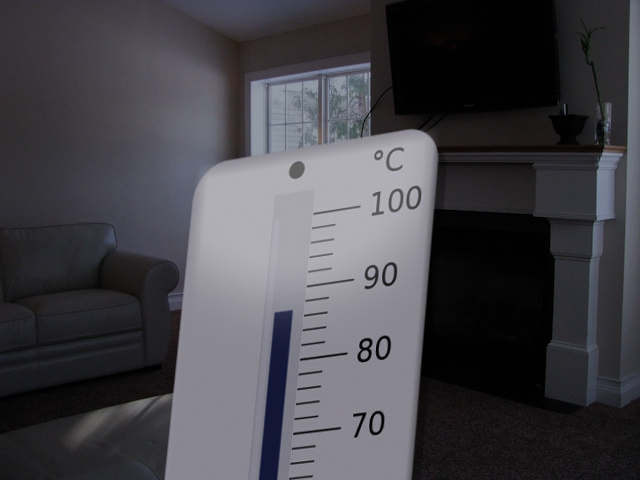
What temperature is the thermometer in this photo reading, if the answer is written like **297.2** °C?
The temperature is **87** °C
